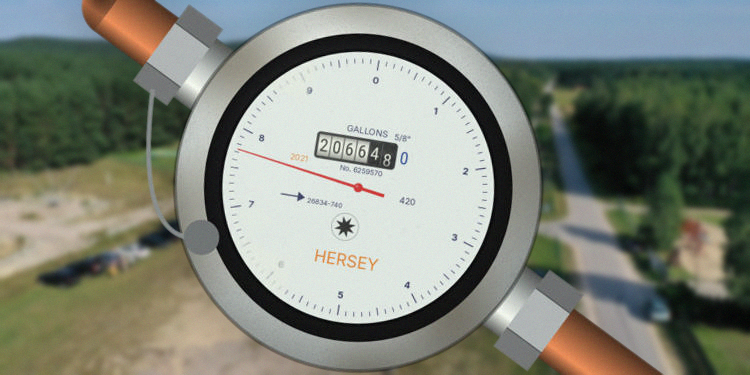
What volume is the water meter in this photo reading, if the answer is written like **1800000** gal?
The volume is **2066477.7** gal
